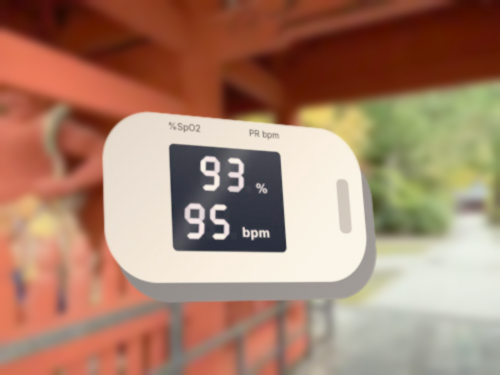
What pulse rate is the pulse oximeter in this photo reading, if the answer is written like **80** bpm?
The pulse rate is **95** bpm
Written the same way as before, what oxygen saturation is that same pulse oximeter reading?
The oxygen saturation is **93** %
